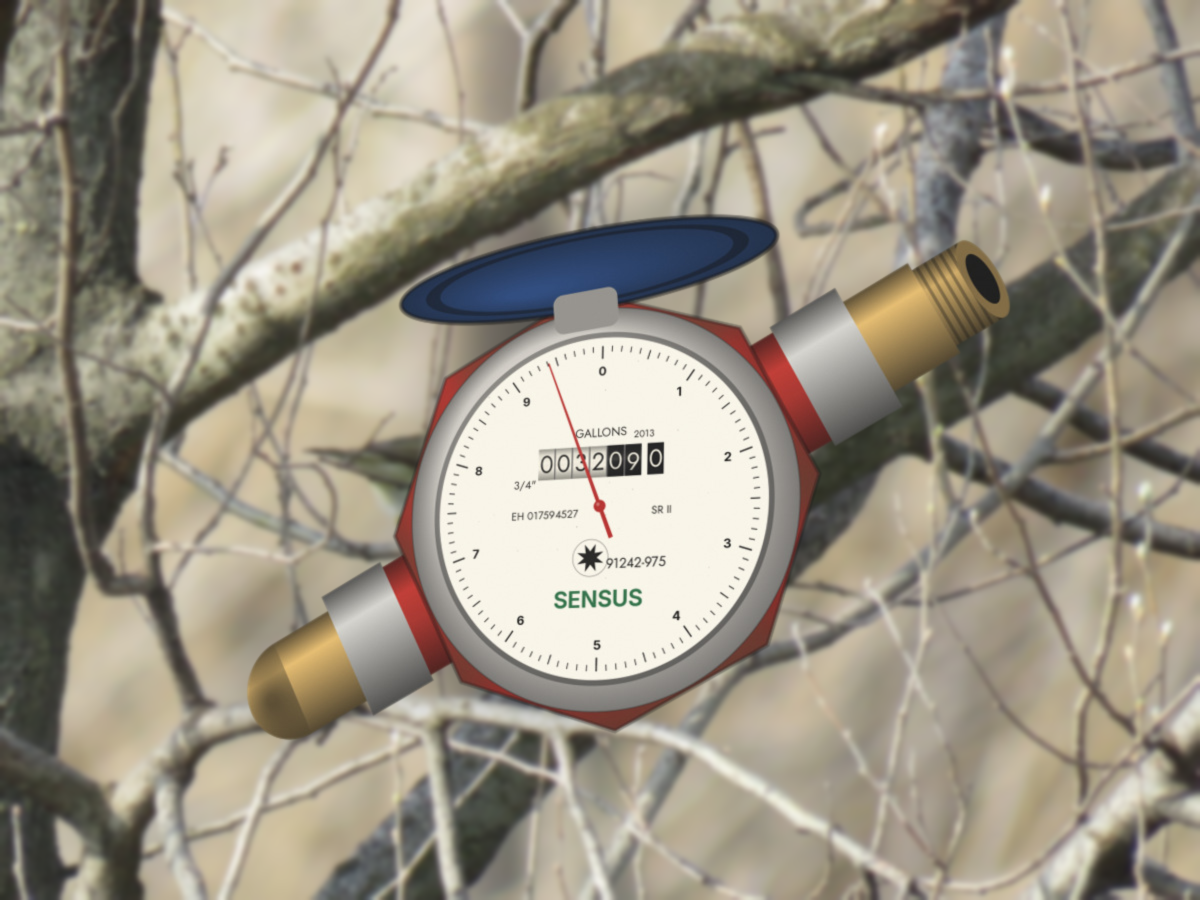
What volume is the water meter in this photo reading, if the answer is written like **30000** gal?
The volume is **32089.4** gal
